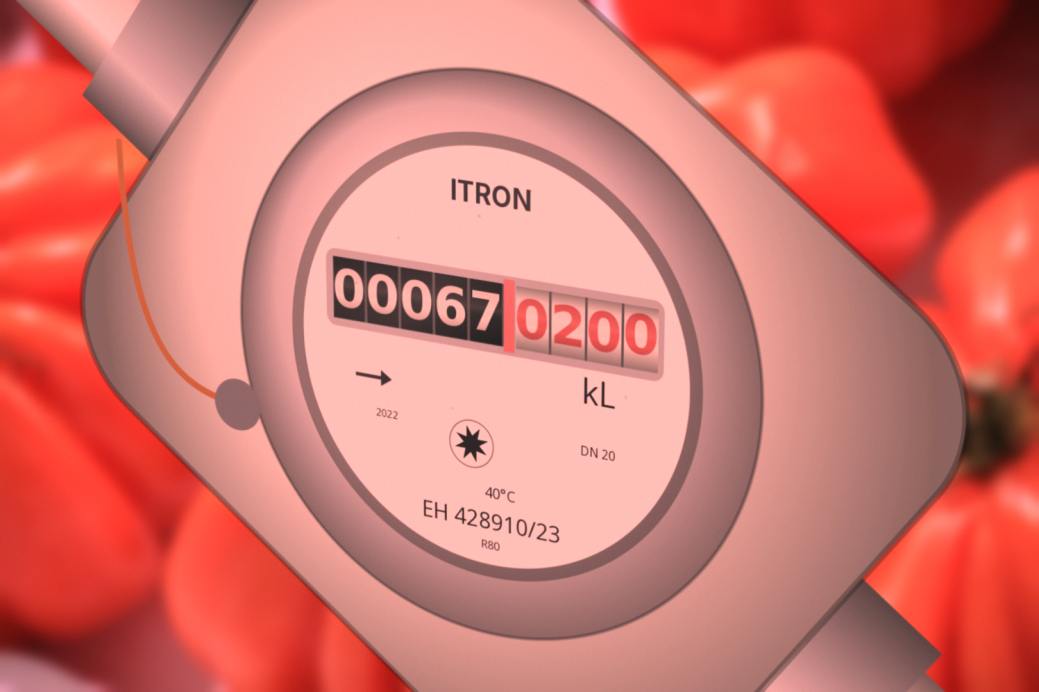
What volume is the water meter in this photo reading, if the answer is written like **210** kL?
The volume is **67.0200** kL
